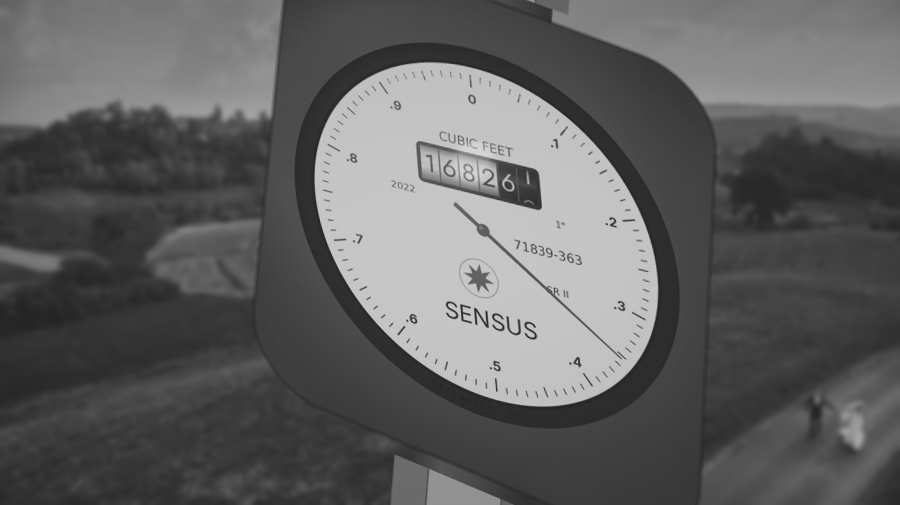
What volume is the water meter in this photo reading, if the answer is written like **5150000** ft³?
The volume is **168261.35** ft³
